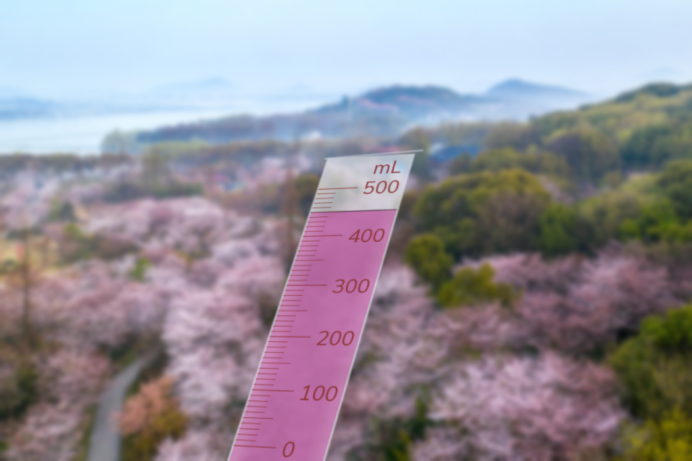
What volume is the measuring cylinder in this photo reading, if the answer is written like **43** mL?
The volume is **450** mL
